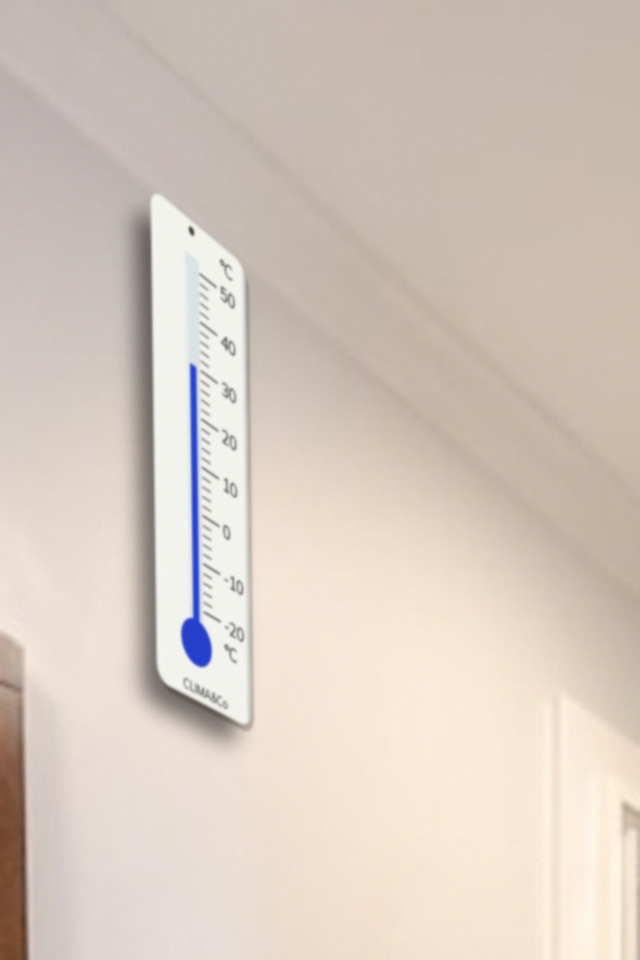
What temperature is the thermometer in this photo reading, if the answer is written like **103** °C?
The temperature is **30** °C
